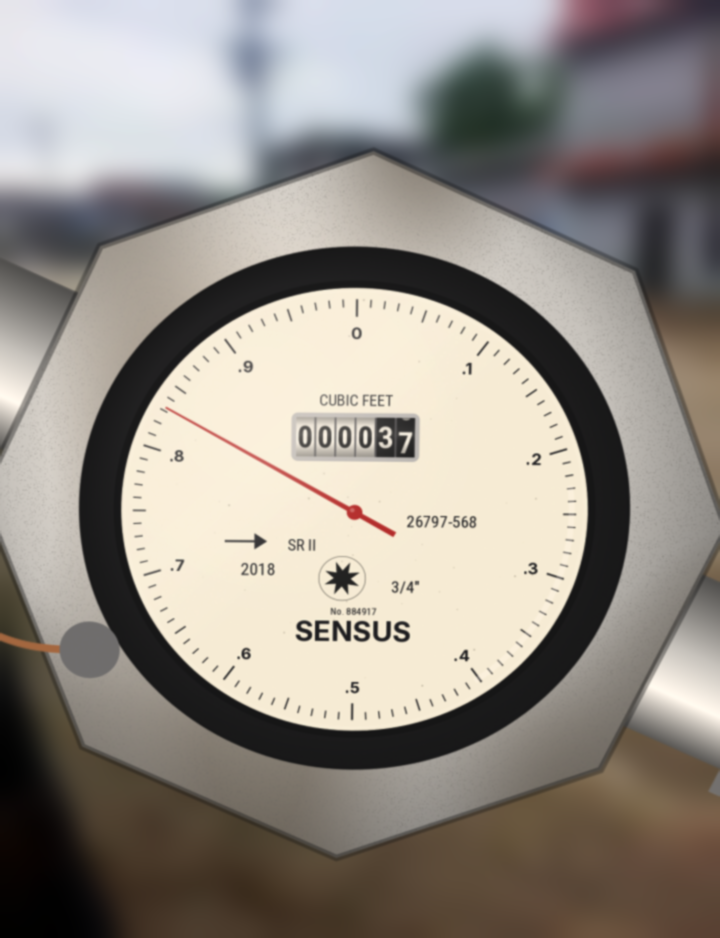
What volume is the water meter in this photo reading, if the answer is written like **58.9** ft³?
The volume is **36.83** ft³
